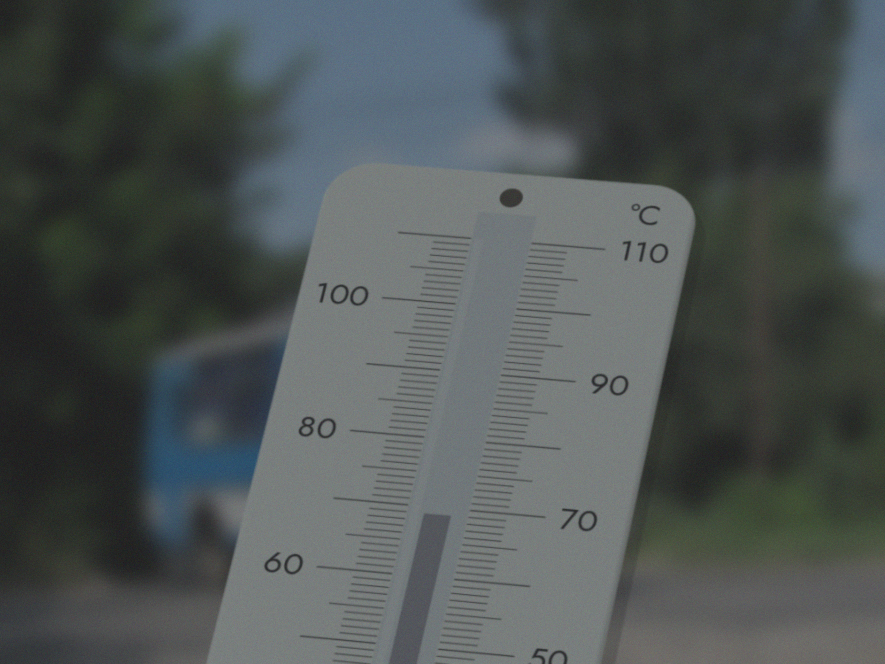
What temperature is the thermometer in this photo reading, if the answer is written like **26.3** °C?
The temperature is **69** °C
